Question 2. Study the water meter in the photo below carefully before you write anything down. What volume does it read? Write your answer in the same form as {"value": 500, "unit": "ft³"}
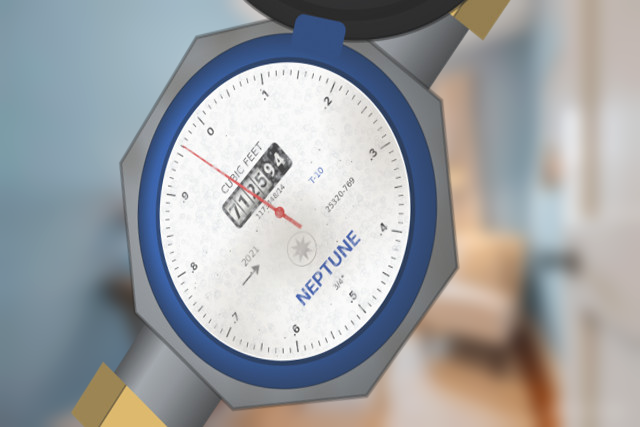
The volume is {"value": 712593.96, "unit": "ft³"}
